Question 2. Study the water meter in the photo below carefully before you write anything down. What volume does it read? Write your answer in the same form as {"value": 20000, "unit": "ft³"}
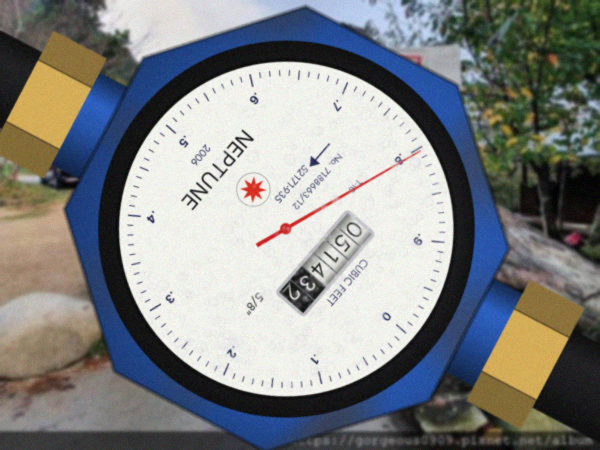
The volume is {"value": 51431.80, "unit": "ft³"}
